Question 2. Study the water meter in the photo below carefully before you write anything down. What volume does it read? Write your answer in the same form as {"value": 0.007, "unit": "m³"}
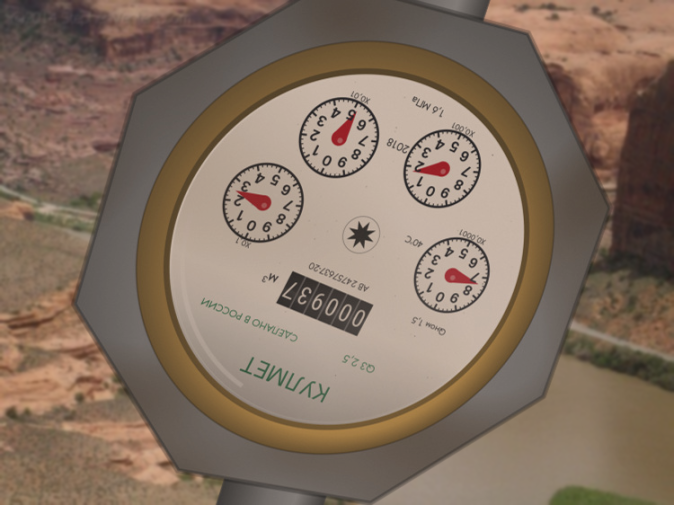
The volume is {"value": 937.2517, "unit": "m³"}
